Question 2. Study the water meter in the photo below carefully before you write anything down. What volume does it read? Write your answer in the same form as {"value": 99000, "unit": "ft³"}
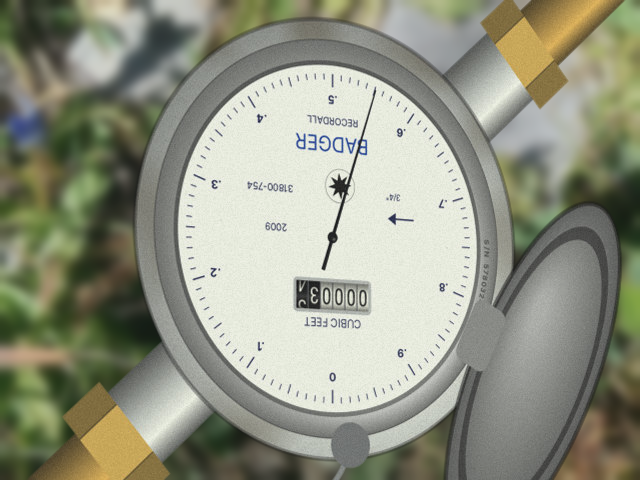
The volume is {"value": 33.55, "unit": "ft³"}
